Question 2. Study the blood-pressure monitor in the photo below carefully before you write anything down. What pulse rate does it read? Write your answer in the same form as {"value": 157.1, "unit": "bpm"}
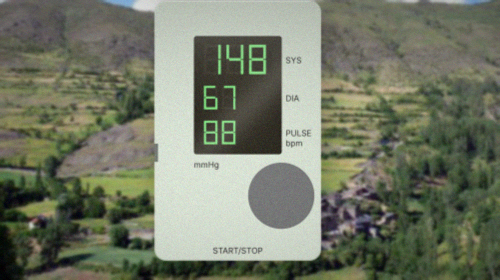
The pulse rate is {"value": 88, "unit": "bpm"}
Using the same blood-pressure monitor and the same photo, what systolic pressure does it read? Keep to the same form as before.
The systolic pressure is {"value": 148, "unit": "mmHg"}
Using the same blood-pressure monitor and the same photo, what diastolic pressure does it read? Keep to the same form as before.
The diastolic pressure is {"value": 67, "unit": "mmHg"}
